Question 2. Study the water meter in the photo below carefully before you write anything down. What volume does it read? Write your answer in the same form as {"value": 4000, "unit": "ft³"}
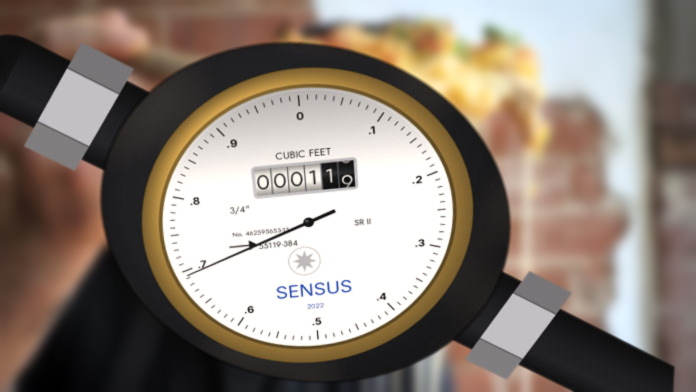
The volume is {"value": 118.69, "unit": "ft³"}
